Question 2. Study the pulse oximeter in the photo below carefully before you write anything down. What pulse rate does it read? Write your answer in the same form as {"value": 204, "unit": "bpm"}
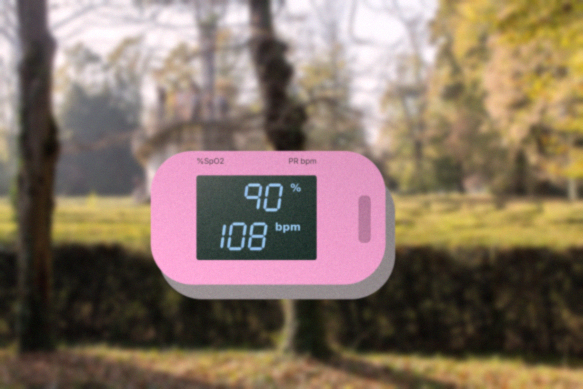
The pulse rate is {"value": 108, "unit": "bpm"}
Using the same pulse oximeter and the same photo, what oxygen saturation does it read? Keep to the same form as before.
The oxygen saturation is {"value": 90, "unit": "%"}
